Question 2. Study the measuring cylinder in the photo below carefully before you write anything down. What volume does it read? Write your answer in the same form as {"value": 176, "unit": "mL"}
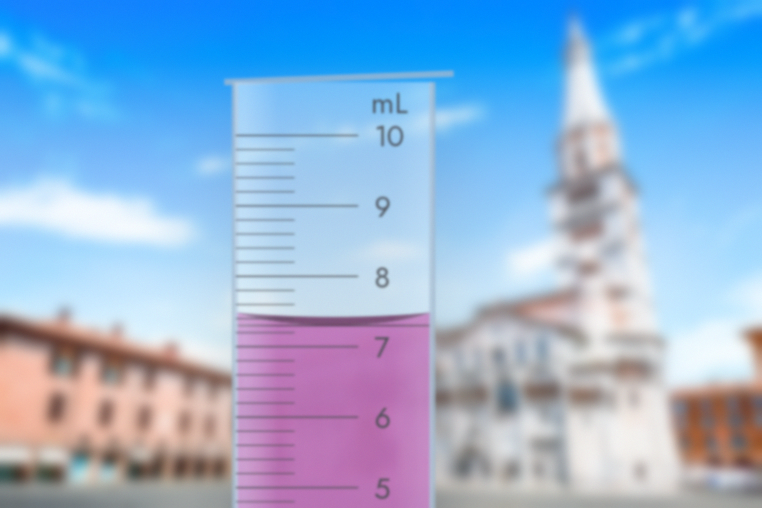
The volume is {"value": 7.3, "unit": "mL"}
